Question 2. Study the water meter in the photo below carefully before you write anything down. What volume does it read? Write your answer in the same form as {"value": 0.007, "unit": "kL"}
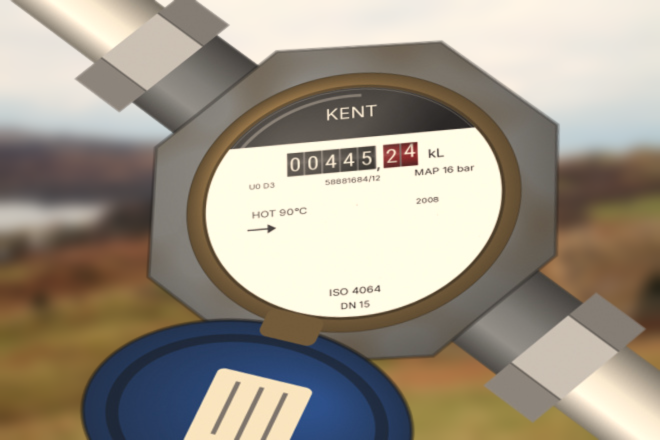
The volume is {"value": 445.24, "unit": "kL"}
